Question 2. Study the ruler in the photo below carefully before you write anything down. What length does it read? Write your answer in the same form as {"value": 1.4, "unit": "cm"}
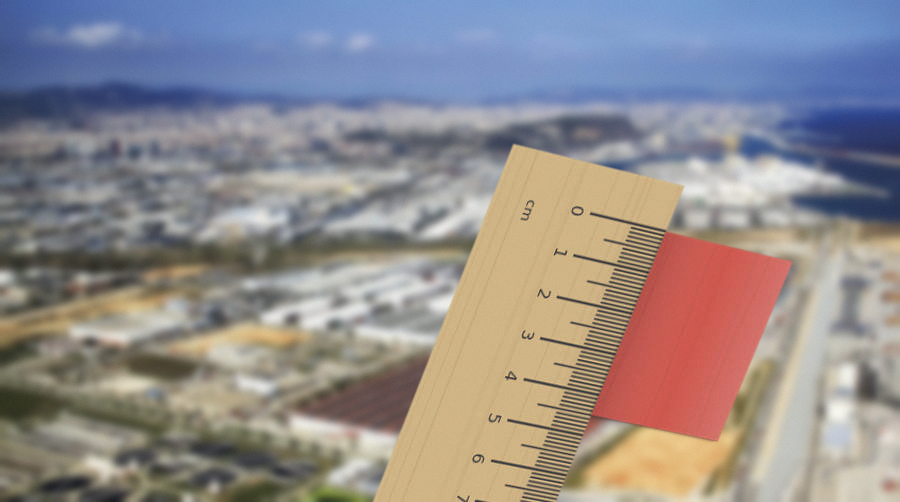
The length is {"value": 4.5, "unit": "cm"}
